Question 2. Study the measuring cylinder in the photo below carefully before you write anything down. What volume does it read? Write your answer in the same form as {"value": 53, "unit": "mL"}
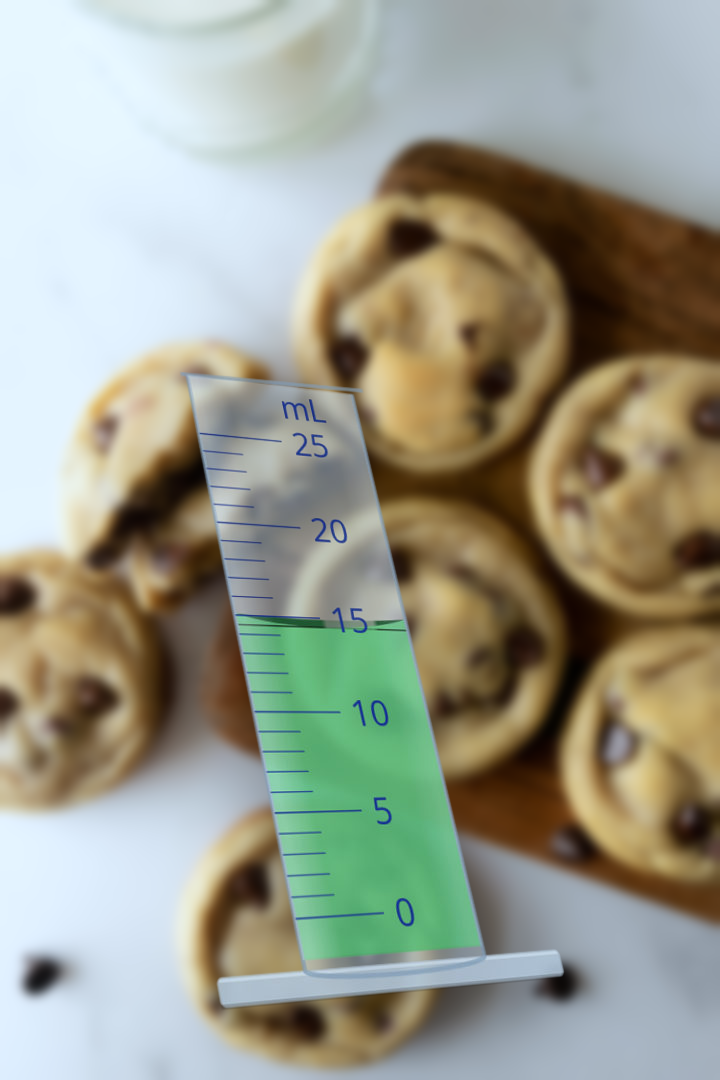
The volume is {"value": 14.5, "unit": "mL"}
